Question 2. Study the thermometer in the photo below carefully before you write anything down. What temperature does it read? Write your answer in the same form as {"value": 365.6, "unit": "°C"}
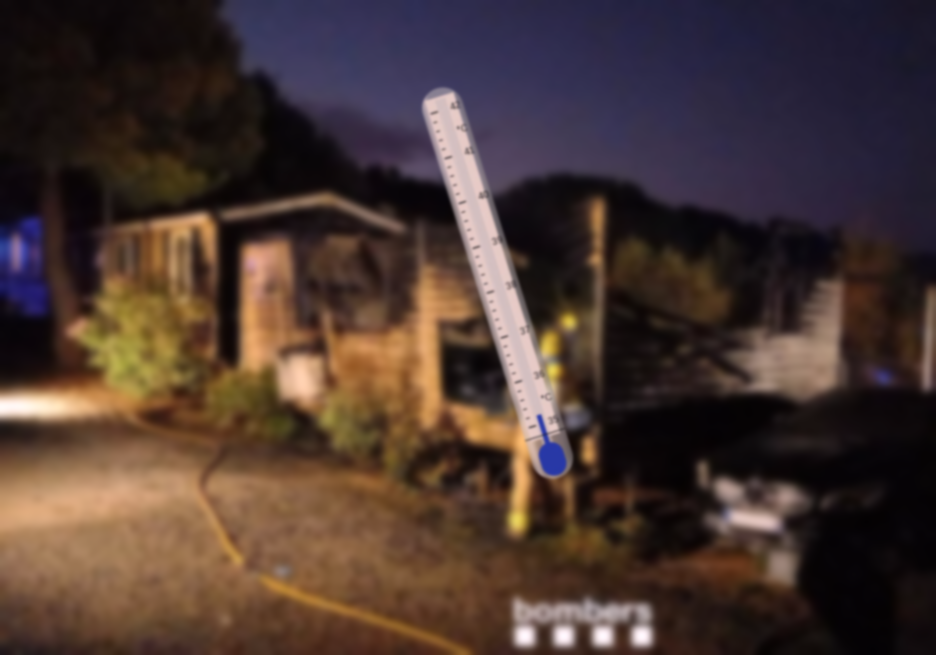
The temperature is {"value": 35.2, "unit": "°C"}
